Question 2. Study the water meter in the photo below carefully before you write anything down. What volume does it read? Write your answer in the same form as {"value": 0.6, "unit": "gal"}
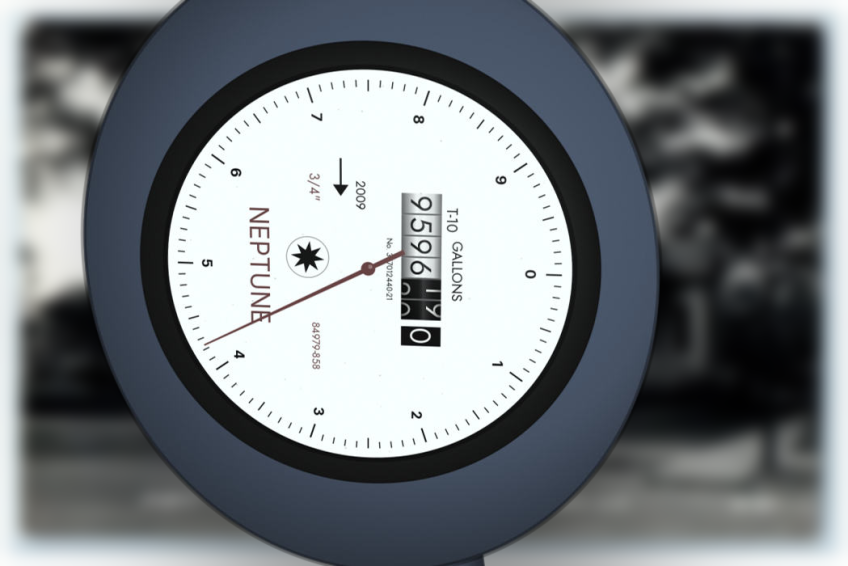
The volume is {"value": 9596194.2, "unit": "gal"}
